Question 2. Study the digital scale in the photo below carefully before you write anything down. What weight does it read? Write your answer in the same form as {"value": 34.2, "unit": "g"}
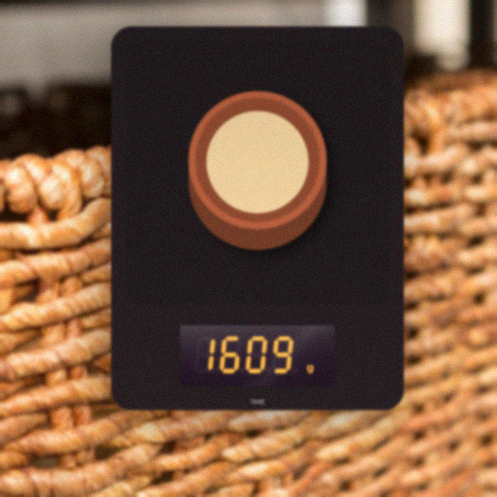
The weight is {"value": 1609, "unit": "g"}
